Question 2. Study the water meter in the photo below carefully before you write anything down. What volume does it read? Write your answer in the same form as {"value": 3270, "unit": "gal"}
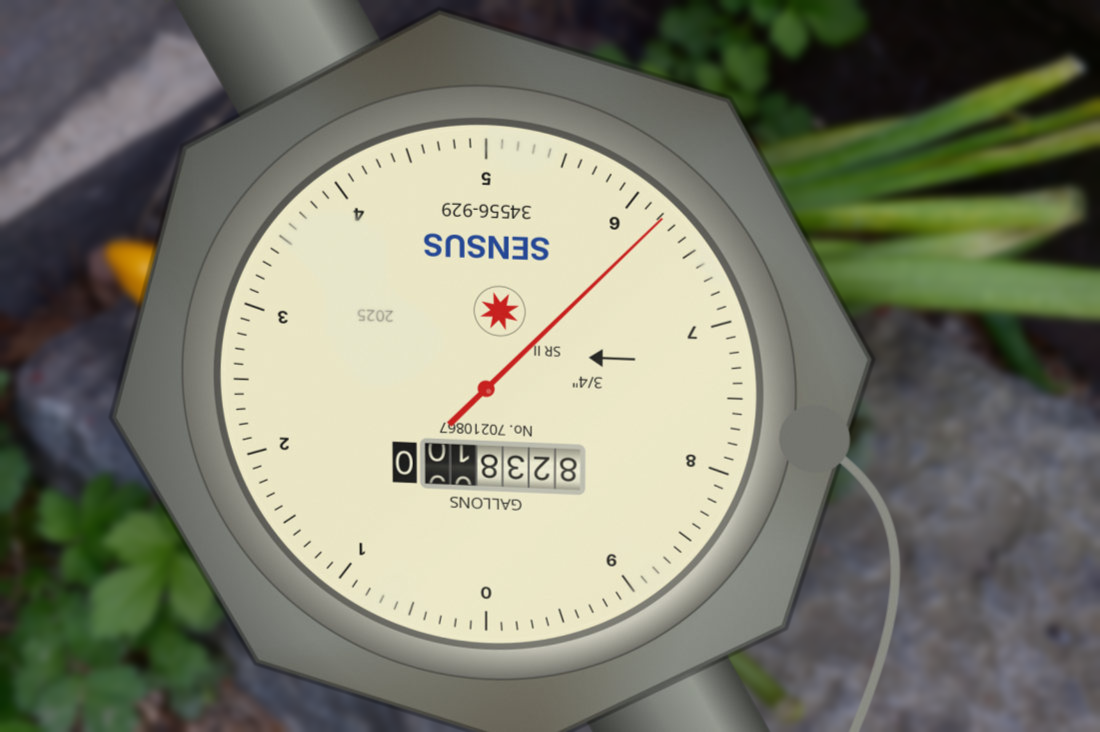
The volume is {"value": 8238096.2, "unit": "gal"}
